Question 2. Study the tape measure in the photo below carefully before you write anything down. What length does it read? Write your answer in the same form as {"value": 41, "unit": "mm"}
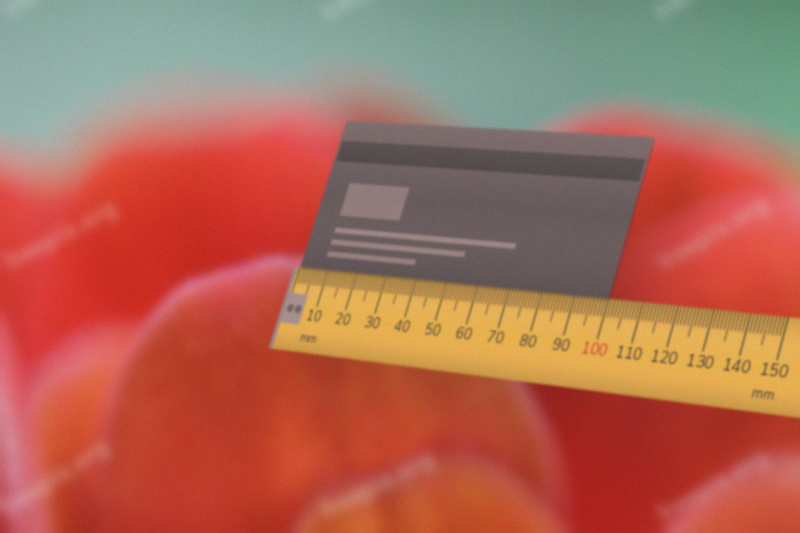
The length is {"value": 100, "unit": "mm"}
